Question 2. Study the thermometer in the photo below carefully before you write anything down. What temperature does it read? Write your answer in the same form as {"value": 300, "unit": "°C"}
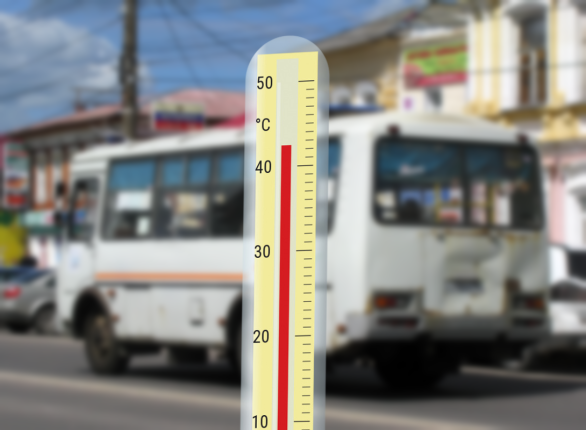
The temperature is {"value": 42.5, "unit": "°C"}
